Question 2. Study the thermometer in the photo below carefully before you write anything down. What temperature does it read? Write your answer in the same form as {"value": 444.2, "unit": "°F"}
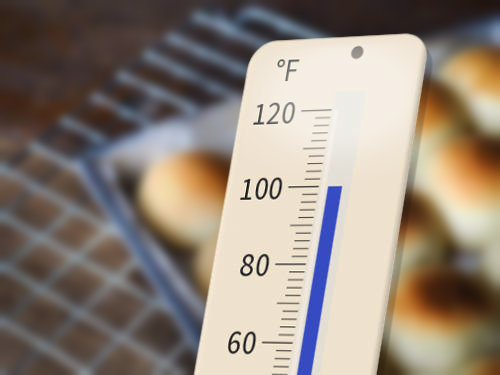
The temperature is {"value": 100, "unit": "°F"}
